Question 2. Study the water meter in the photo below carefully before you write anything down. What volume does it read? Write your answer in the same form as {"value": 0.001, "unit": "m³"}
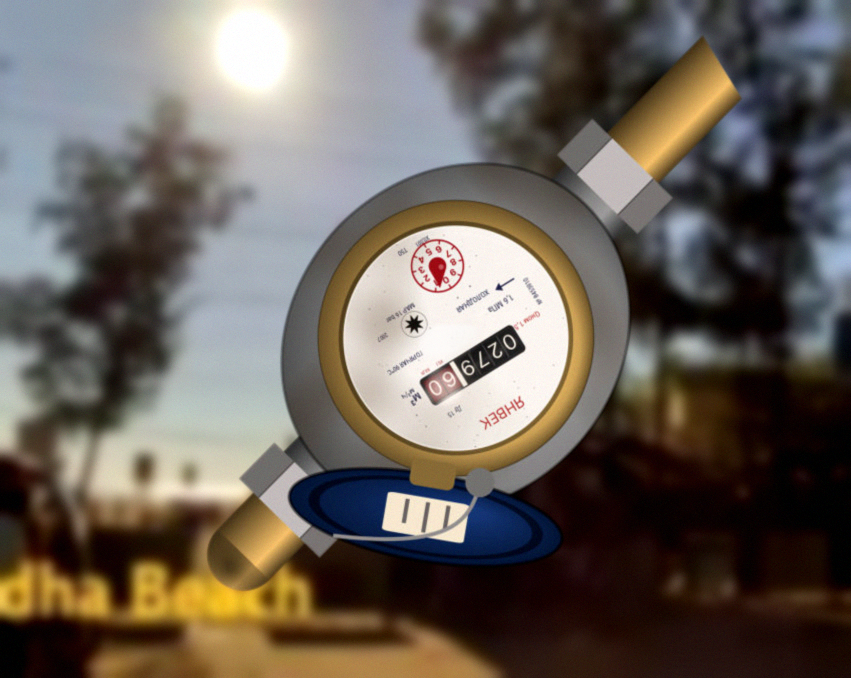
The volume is {"value": 279.600, "unit": "m³"}
